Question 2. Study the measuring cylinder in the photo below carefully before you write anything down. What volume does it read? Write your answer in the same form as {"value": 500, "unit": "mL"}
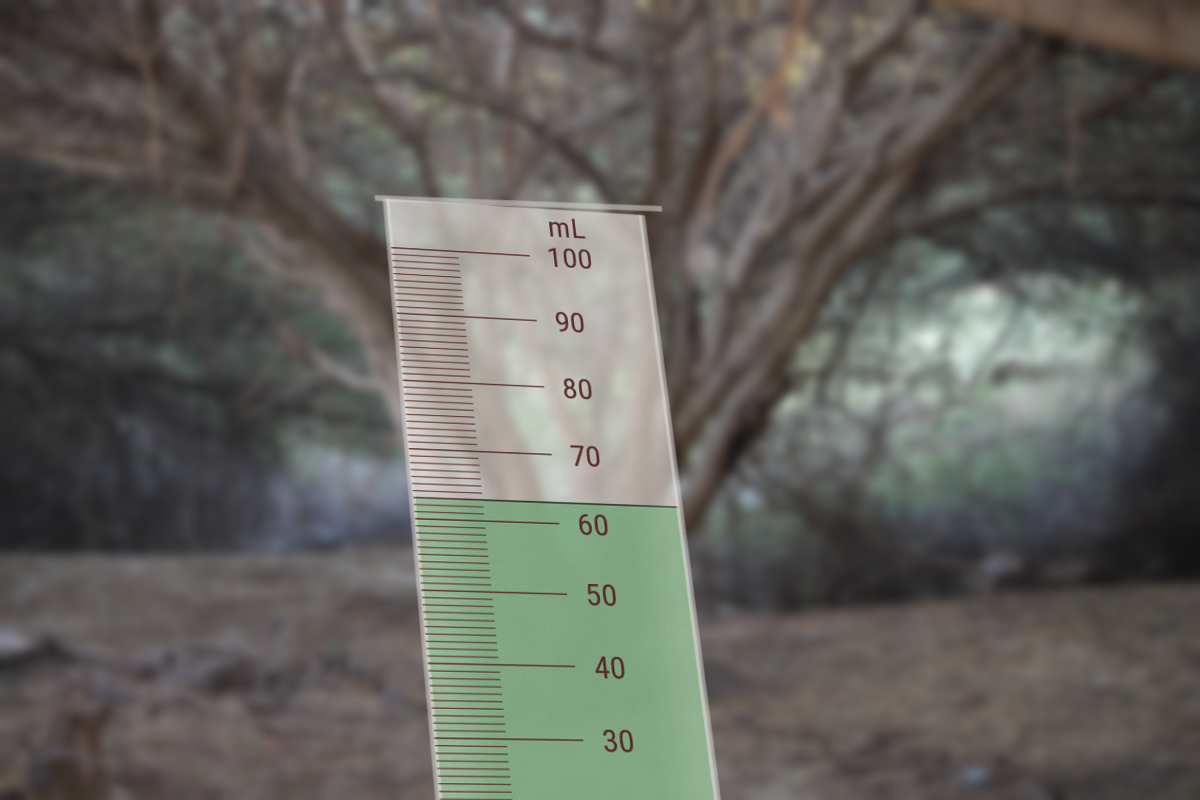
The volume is {"value": 63, "unit": "mL"}
